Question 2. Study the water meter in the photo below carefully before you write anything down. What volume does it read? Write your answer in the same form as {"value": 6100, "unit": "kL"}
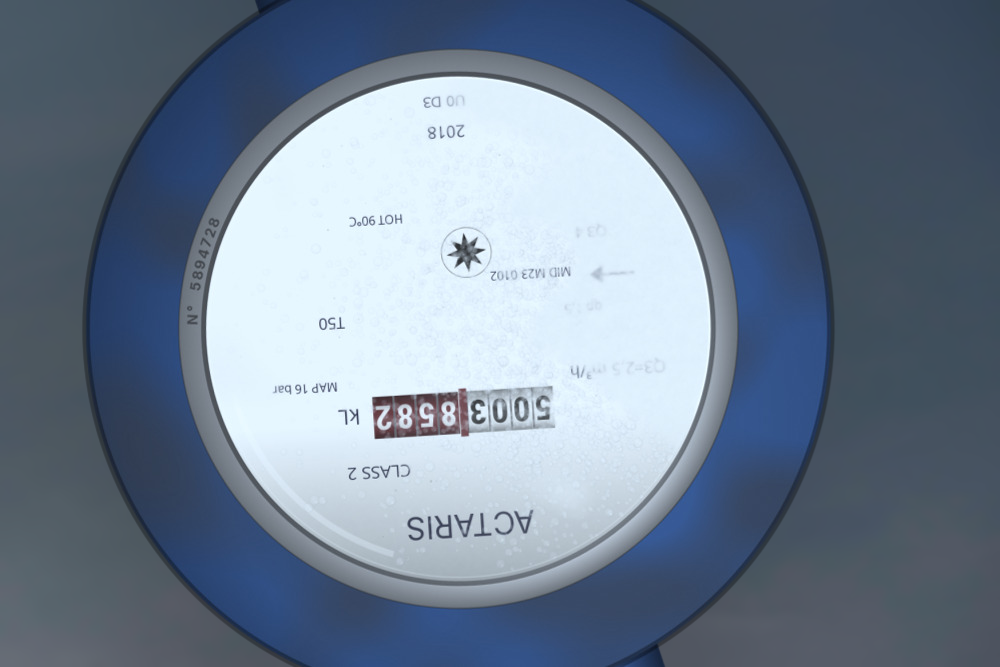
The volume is {"value": 5003.8582, "unit": "kL"}
